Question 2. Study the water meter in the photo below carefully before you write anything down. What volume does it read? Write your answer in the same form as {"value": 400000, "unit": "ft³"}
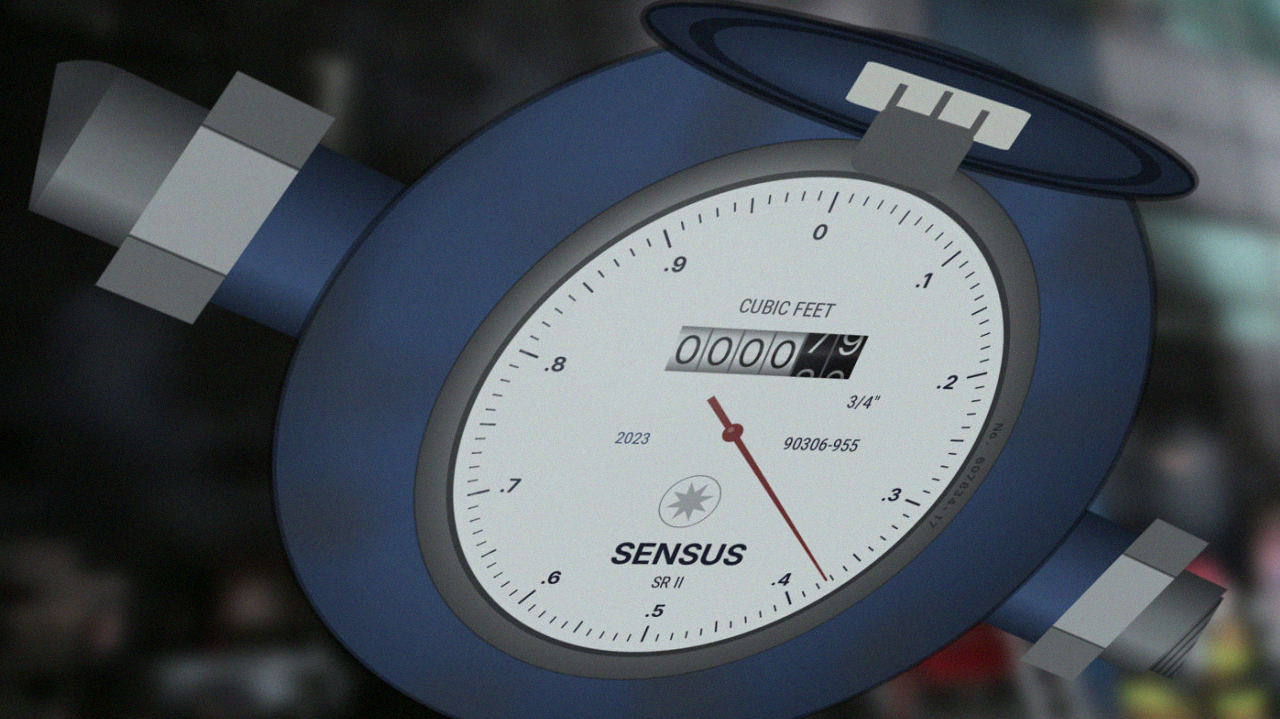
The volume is {"value": 79.37, "unit": "ft³"}
